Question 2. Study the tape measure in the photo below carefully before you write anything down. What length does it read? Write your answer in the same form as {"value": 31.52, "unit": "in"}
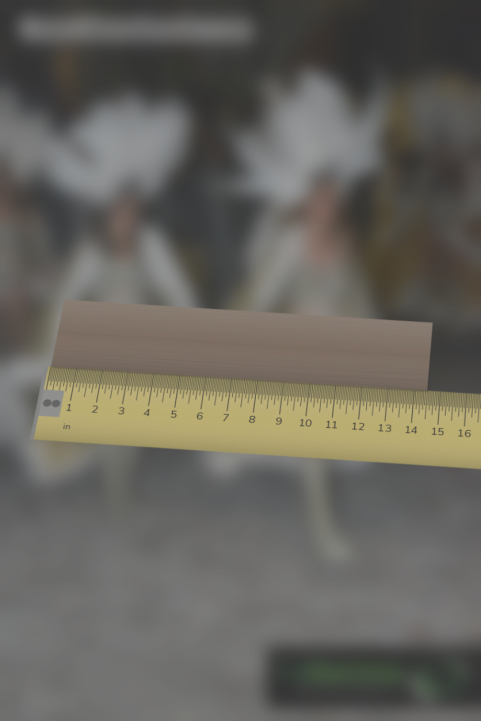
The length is {"value": 14.5, "unit": "in"}
